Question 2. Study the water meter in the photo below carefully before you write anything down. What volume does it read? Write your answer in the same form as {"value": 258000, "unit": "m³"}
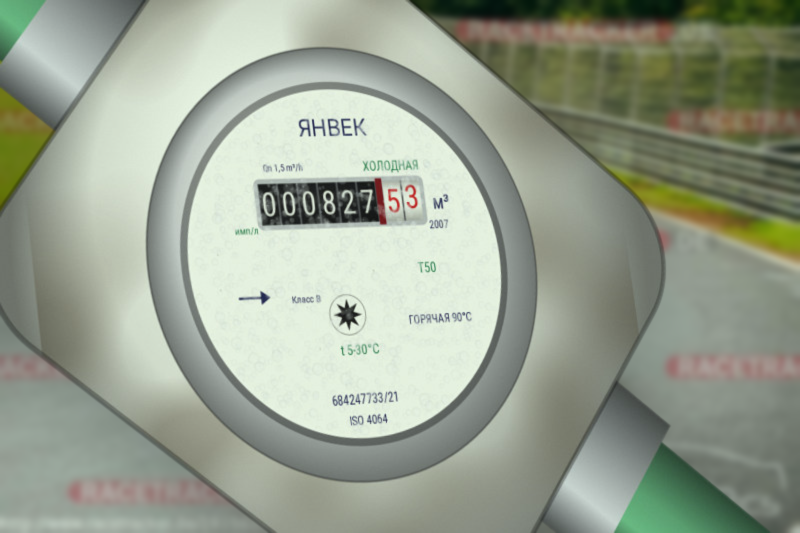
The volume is {"value": 827.53, "unit": "m³"}
